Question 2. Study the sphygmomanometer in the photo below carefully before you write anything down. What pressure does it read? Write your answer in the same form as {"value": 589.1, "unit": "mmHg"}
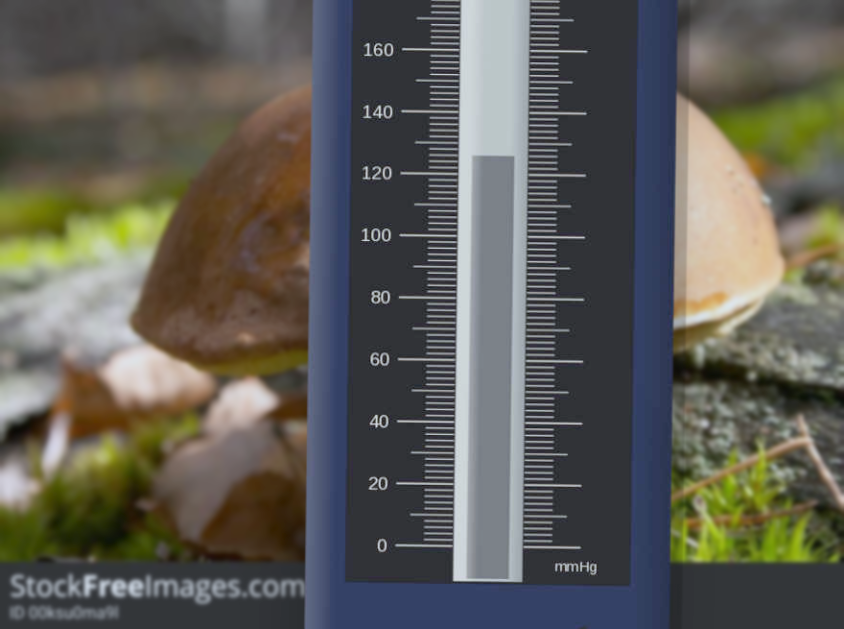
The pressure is {"value": 126, "unit": "mmHg"}
